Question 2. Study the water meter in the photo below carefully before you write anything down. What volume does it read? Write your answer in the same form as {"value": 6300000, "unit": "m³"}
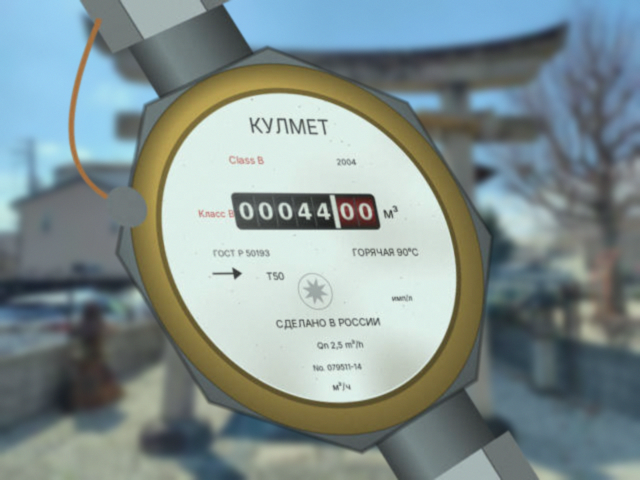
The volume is {"value": 44.00, "unit": "m³"}
